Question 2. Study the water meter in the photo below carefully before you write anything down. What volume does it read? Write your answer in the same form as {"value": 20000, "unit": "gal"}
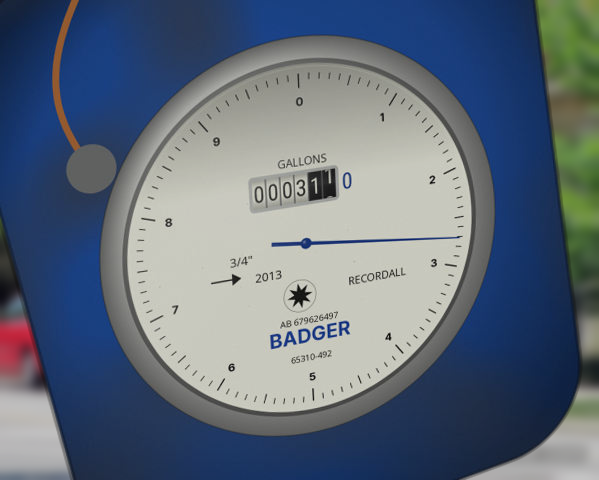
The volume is {"value": 3112.7, "unit": "gal"}
